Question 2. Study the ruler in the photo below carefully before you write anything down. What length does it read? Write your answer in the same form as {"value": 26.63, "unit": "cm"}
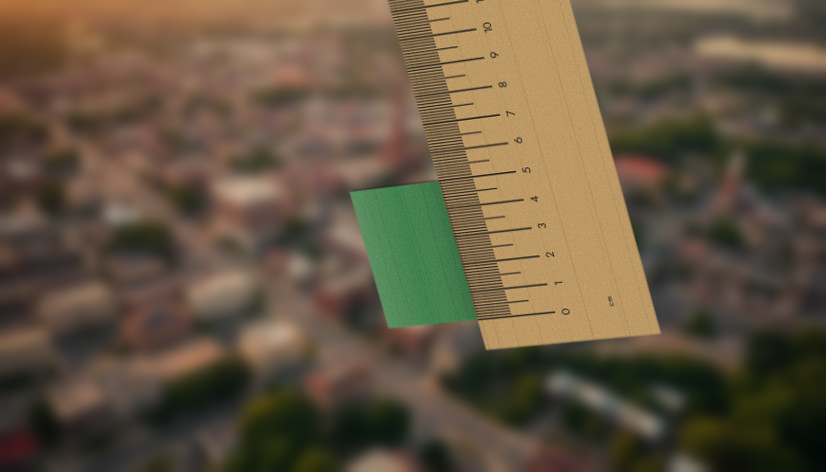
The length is {"value": 5, "unit": "cm"}
